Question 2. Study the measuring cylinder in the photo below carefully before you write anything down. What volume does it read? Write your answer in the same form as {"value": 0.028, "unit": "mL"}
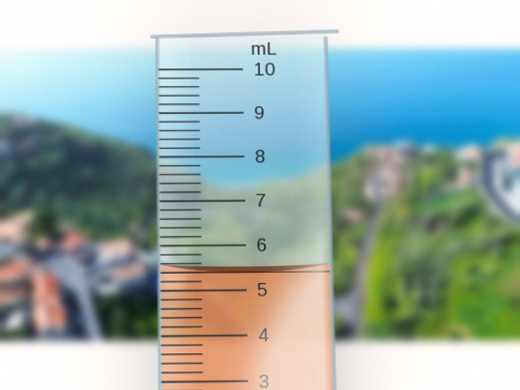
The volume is {"value": 5.4, "unit": "mL"}
